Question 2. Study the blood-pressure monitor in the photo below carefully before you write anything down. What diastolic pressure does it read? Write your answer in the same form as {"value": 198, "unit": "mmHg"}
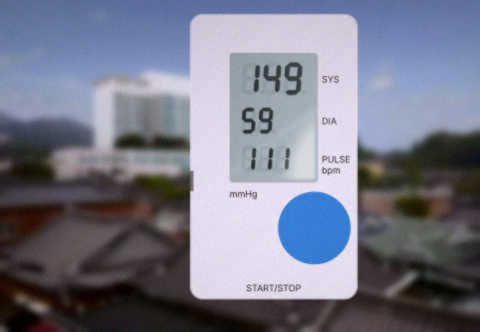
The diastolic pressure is {"value": 59, "unit": "mmHg"}
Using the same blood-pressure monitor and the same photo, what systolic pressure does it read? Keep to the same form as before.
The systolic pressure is {"value": 149, "unit": "mmHg"}
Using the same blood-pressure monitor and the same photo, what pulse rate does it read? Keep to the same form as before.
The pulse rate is {"value": 111, "unit": "bpm"}
